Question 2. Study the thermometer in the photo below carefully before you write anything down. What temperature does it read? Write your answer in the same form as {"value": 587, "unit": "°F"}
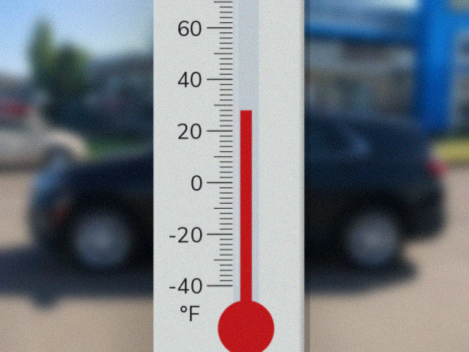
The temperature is {"value": 28, "unit": "°F"}
